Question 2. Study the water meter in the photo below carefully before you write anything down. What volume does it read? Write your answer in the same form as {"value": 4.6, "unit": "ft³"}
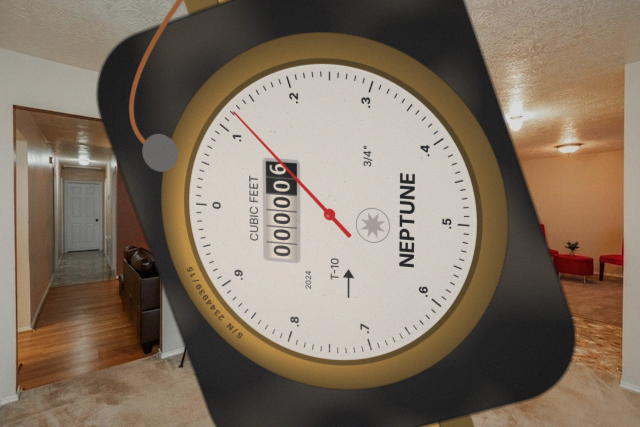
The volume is {"value": 6.12, "unit": "ft³"}
